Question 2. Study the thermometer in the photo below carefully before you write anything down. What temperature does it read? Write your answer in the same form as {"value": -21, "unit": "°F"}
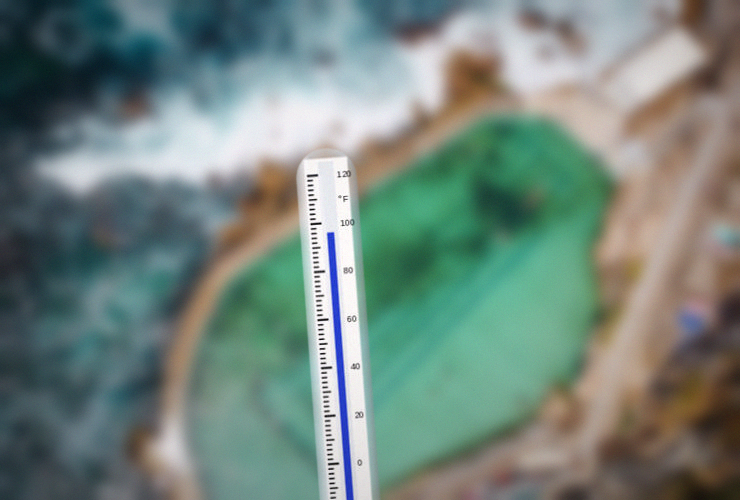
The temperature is {"value": 96, "unit": "°F"}
